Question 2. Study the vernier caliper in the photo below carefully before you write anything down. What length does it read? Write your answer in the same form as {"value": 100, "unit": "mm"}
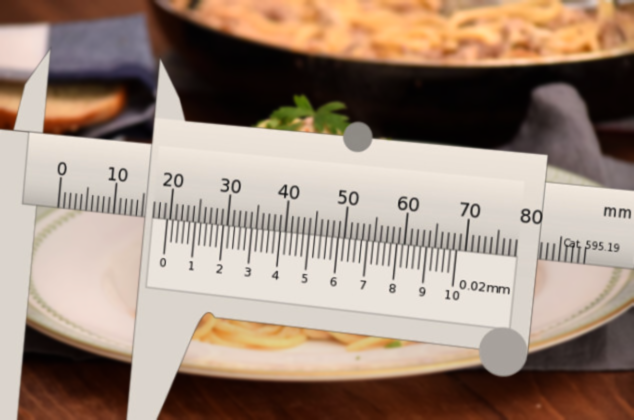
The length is {"value": 19.5, "unit": "mm"}
